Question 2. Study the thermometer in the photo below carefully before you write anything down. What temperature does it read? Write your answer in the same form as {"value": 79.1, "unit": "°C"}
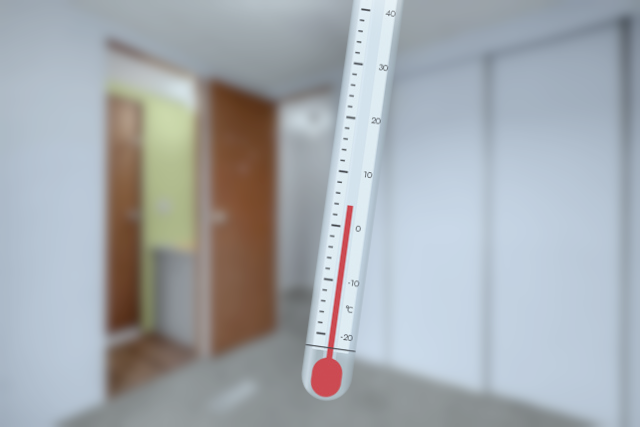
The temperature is {"value": 4, "unit": "°C"}
